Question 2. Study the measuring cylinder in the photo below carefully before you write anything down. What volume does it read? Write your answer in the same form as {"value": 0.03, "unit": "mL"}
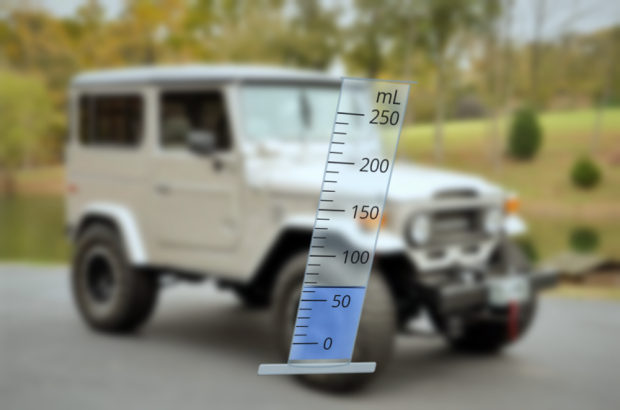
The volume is {"value": 65, "unit": "mL"}
